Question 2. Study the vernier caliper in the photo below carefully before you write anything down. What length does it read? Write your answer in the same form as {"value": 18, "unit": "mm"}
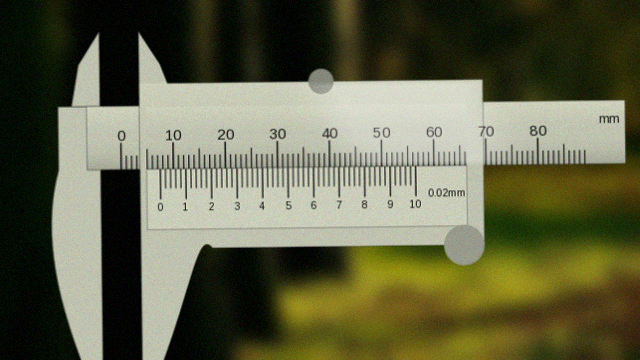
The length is {"value": 7.5, "unit": "mm"}
